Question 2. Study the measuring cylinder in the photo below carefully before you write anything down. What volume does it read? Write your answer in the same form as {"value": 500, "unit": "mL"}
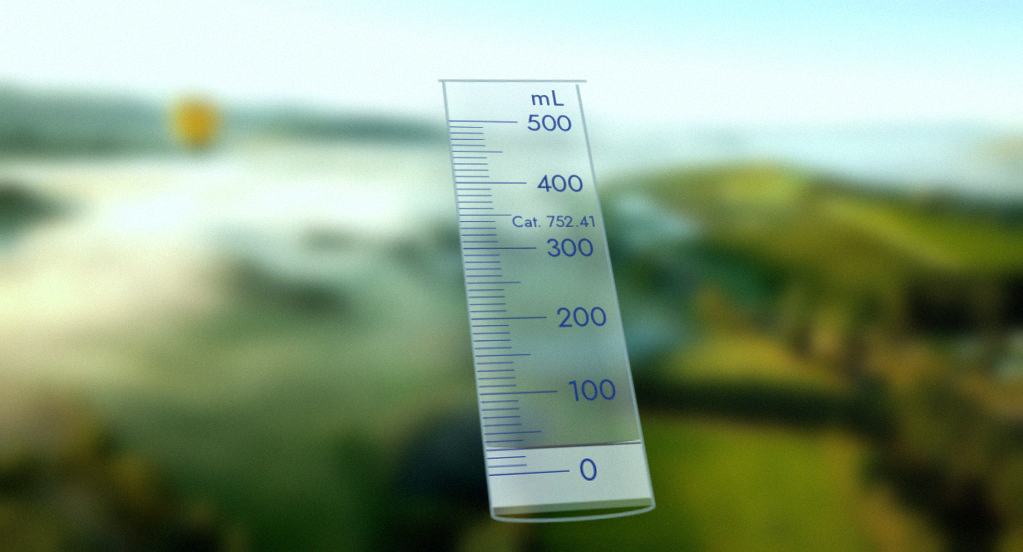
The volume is {"value": 30, "unit": "mL"}
